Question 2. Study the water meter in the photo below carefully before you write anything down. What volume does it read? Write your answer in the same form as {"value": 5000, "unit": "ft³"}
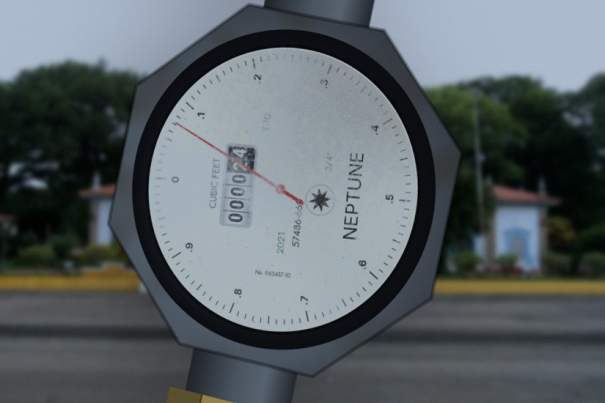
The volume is {"value": 24.07, "unit": "ft³"}
